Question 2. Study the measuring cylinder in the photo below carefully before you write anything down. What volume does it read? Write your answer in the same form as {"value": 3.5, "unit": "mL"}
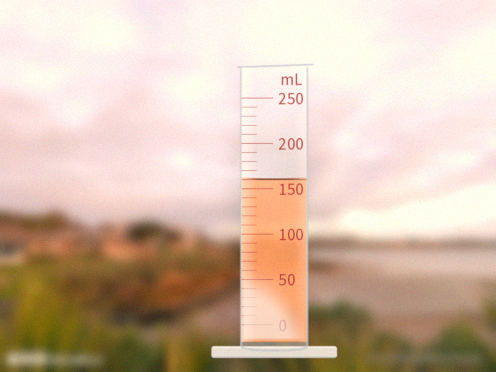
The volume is {"value": 160, "unit": "mL"}
